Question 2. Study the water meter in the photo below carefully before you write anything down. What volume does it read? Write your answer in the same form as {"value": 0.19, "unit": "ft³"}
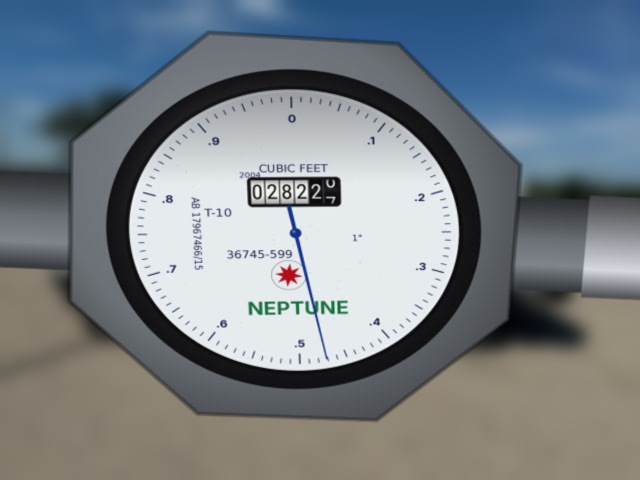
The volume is {"value": 28226.47, "unit": "ft³"}
